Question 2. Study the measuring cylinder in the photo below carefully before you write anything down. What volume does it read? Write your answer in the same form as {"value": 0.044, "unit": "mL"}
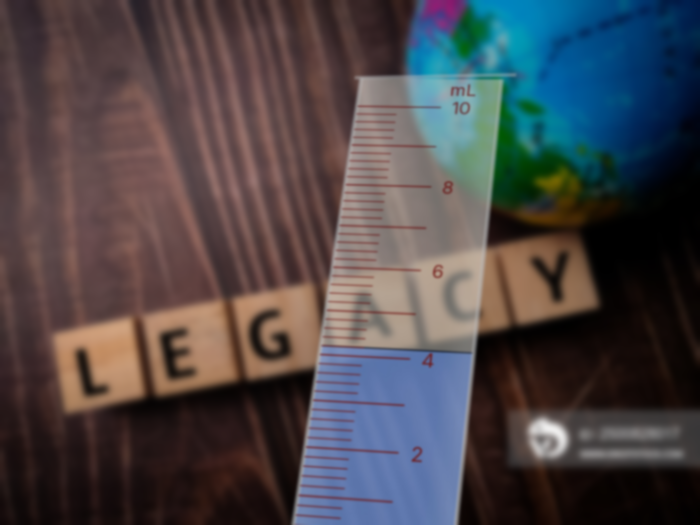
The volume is {"value": 4.2, "unit": "mL"}
